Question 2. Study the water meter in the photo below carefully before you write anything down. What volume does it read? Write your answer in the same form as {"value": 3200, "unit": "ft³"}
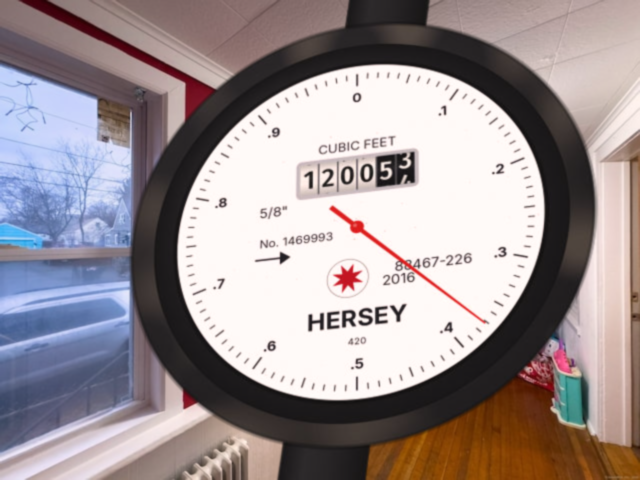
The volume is {"value": 120053.37, "unit": "ft³"}
